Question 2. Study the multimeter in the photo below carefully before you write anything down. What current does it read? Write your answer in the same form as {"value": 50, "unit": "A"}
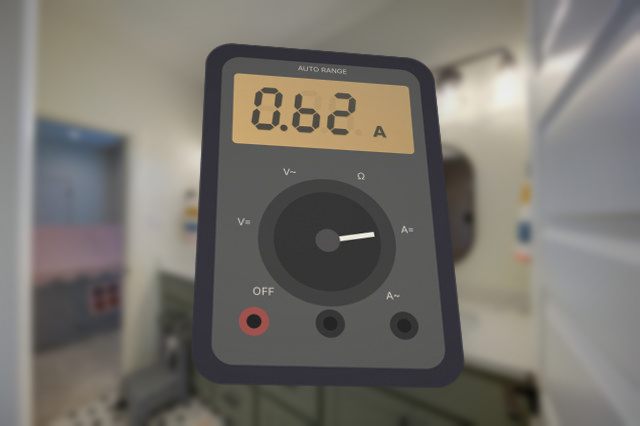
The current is {"value": 0.62, "unit": "A"}
